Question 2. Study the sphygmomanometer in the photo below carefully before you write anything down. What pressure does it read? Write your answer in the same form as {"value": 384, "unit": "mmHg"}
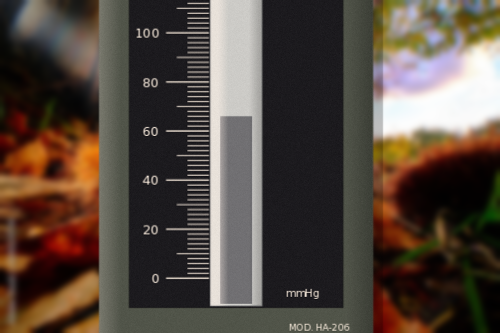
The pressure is {"value": 66, "unit": "mmHg"}
